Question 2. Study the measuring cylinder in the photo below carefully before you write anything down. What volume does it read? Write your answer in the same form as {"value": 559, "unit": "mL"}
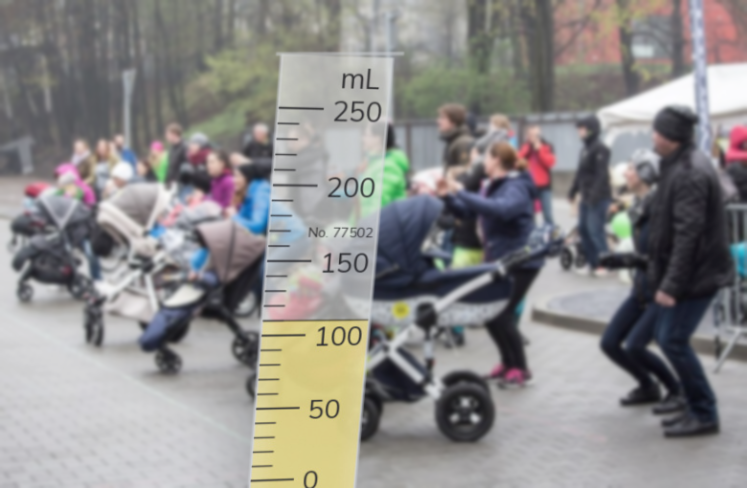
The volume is {"value": 110, "unit": "mL"}
